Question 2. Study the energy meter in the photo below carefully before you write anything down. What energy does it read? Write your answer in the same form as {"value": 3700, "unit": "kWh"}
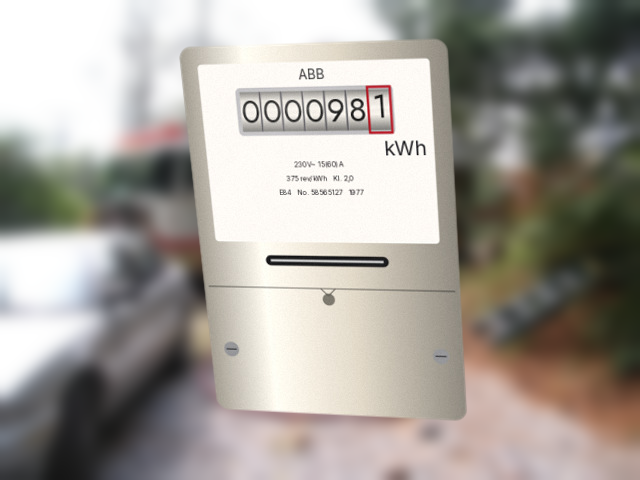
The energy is {"value": 98.1, "unit": "kWh"}
